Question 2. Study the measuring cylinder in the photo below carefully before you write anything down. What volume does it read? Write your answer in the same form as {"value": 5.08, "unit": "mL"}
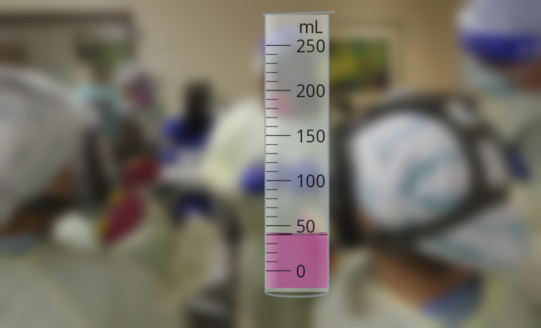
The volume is {"value": 40, "unit": "mL"}
